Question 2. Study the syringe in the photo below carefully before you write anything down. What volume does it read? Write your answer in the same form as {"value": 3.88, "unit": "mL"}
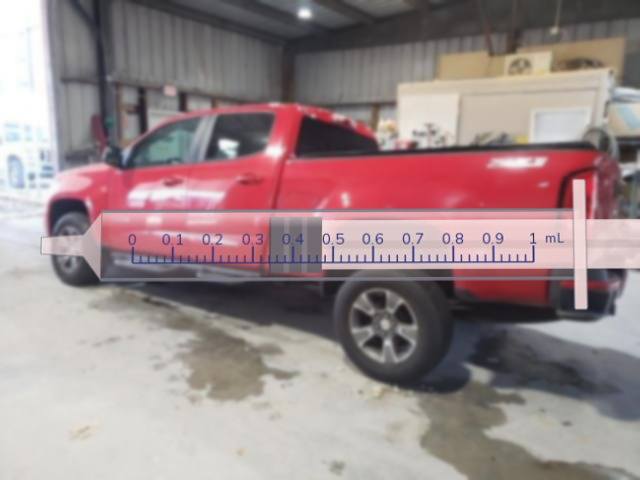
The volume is {"value": 0.34, "unit": "mL"}
